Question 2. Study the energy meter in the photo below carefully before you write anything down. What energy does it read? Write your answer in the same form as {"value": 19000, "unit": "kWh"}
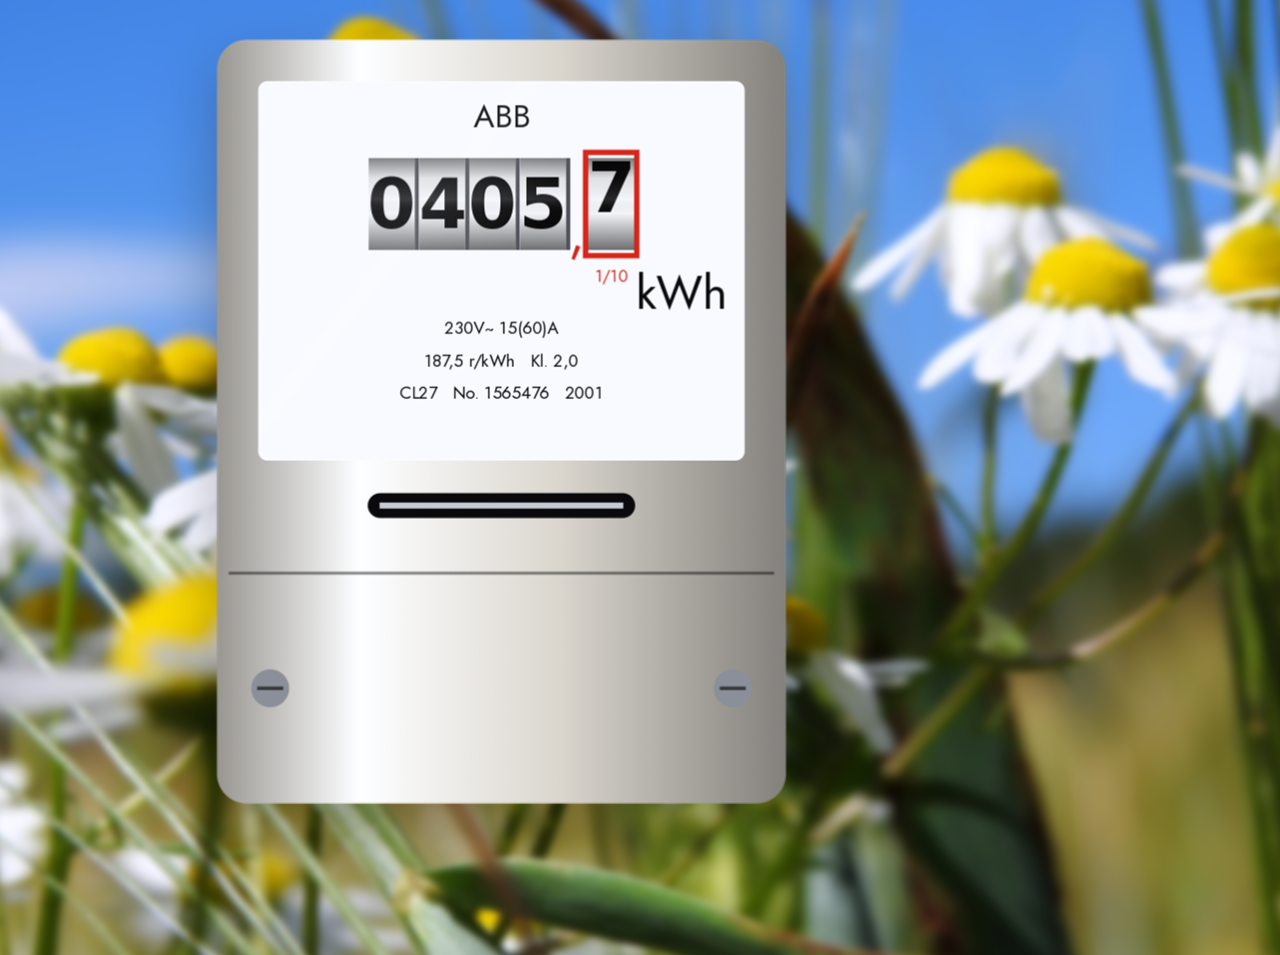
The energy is {"value": 405.7, "unit": "kWh"}
